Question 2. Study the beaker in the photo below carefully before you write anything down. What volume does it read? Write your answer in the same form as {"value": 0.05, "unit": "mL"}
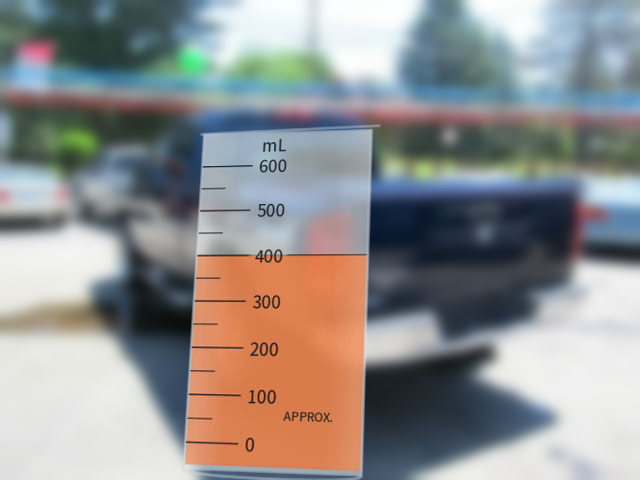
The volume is {"value": 400, "unit": "mL"}
